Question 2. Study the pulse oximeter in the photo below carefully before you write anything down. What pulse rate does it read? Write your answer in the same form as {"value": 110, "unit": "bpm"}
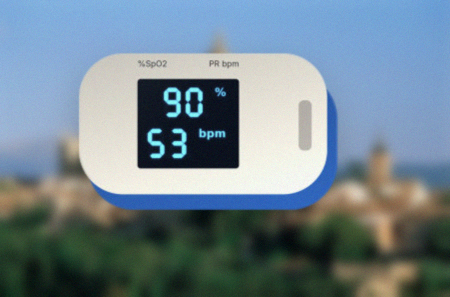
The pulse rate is {"value": 53, "unit": "bpm"}
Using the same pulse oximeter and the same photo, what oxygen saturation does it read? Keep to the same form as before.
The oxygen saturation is {"value": 90, "unit": "%"}
